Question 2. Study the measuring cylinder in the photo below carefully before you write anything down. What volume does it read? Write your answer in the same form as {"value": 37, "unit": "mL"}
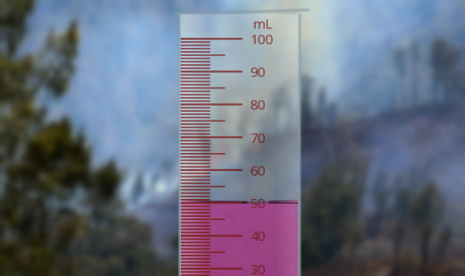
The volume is {"value": 50, "unit": "mL"}
